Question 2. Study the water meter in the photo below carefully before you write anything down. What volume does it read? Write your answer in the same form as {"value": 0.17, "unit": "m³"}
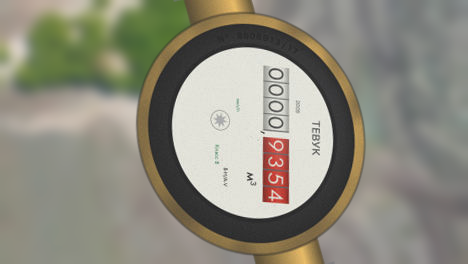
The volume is {"value": 0.9354, "unit": "m³"}
